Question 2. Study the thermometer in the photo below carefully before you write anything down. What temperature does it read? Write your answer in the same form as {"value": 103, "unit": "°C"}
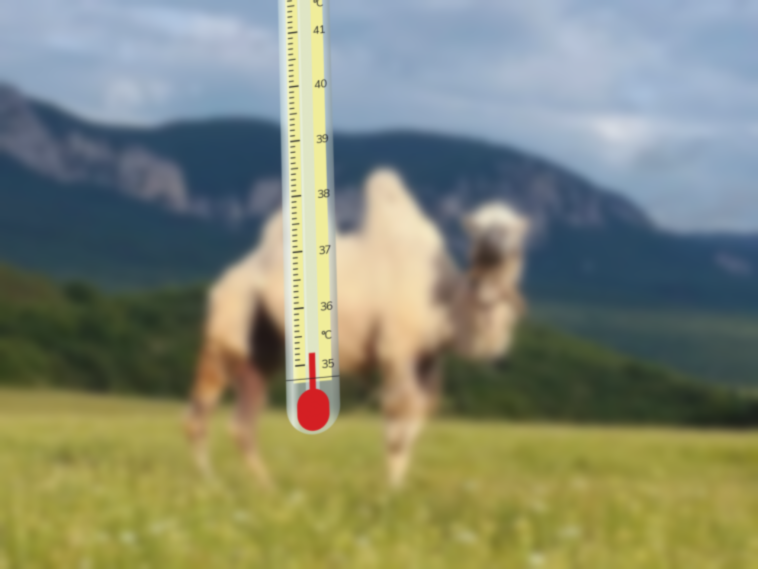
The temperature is {"value": 35.2, "unit": "°C"}
